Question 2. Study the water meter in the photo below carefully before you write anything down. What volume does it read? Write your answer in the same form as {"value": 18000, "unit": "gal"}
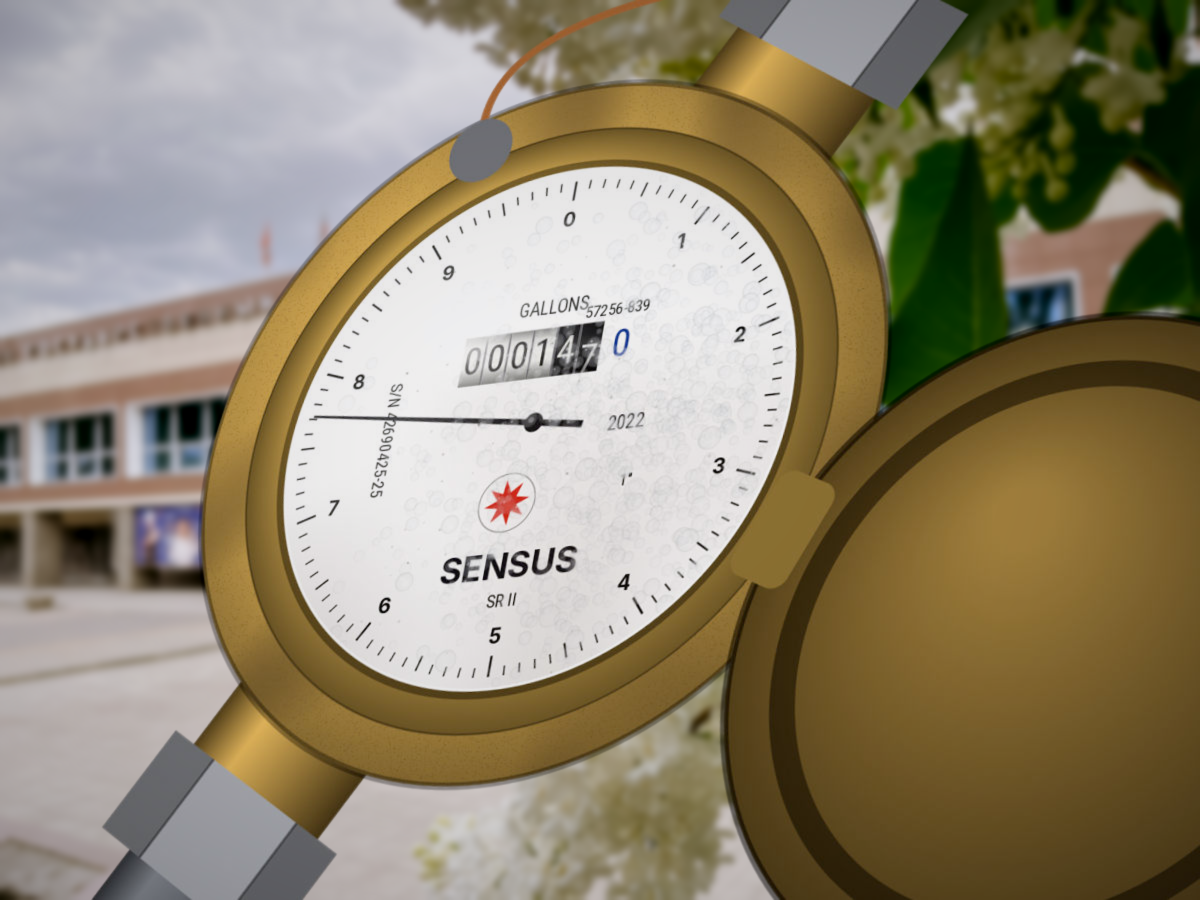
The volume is {"value": 1467.7, "unit": "gal"}
